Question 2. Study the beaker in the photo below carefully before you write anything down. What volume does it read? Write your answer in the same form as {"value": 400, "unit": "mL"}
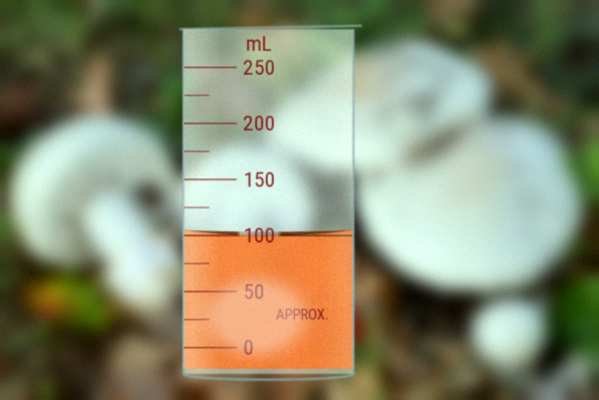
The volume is {"value": 100, "unit": "mL"}
